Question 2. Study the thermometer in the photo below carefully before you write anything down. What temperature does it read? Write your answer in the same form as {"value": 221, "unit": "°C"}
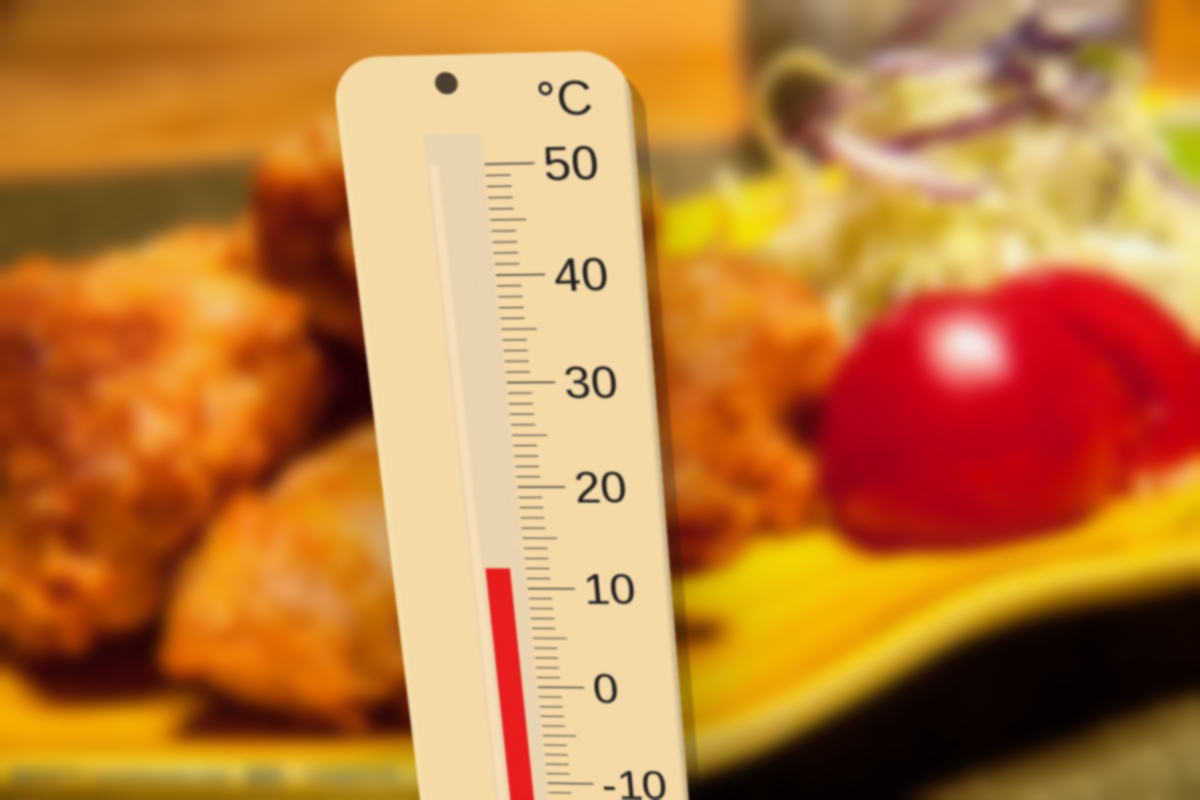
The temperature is {"value": 12, "unit": "°C"}
